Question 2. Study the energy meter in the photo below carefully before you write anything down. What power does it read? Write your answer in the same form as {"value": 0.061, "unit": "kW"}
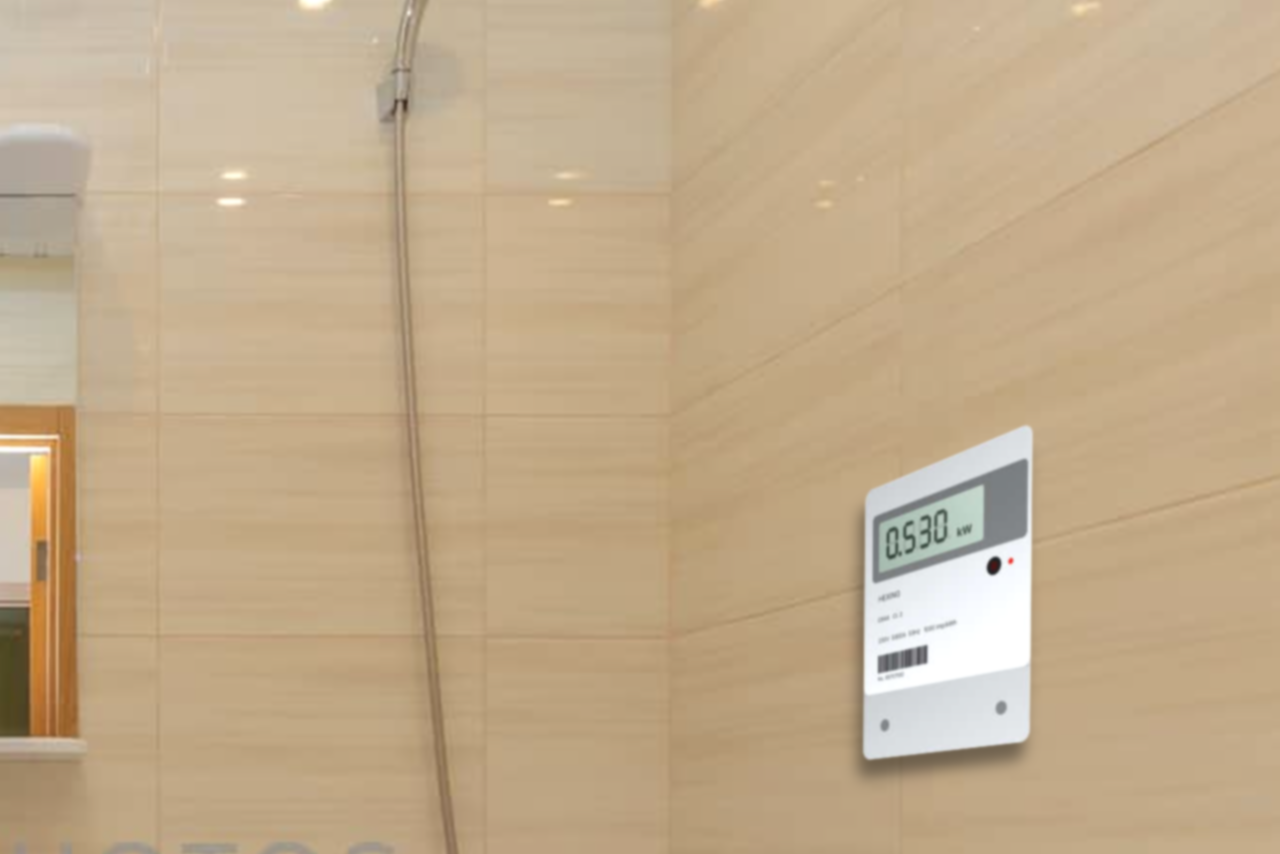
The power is {"value": 0.530, "unit": "kW"}
